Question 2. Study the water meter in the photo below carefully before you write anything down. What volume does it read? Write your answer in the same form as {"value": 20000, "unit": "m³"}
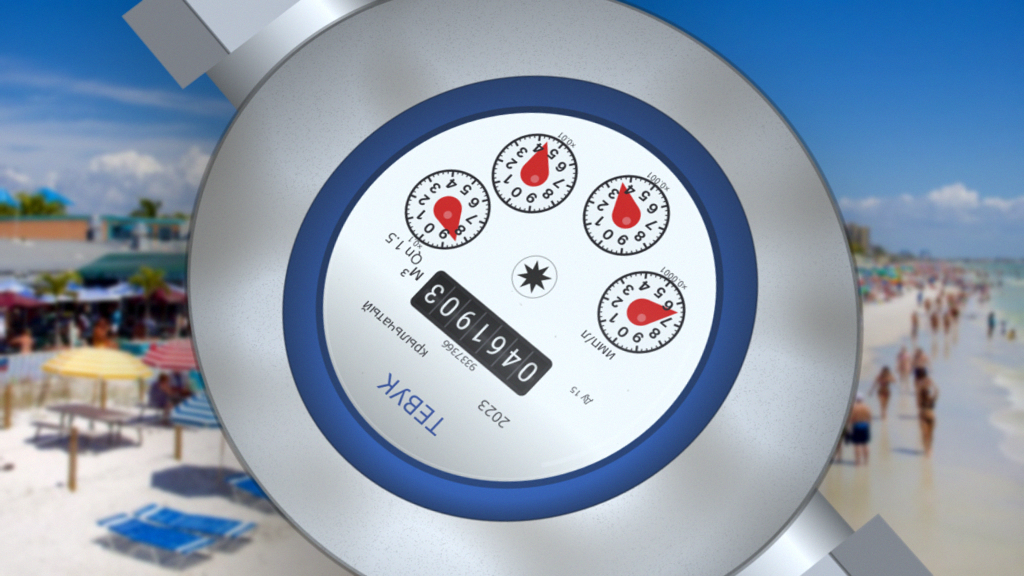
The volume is {"value": 461903.8436, "unit": "m³"}
